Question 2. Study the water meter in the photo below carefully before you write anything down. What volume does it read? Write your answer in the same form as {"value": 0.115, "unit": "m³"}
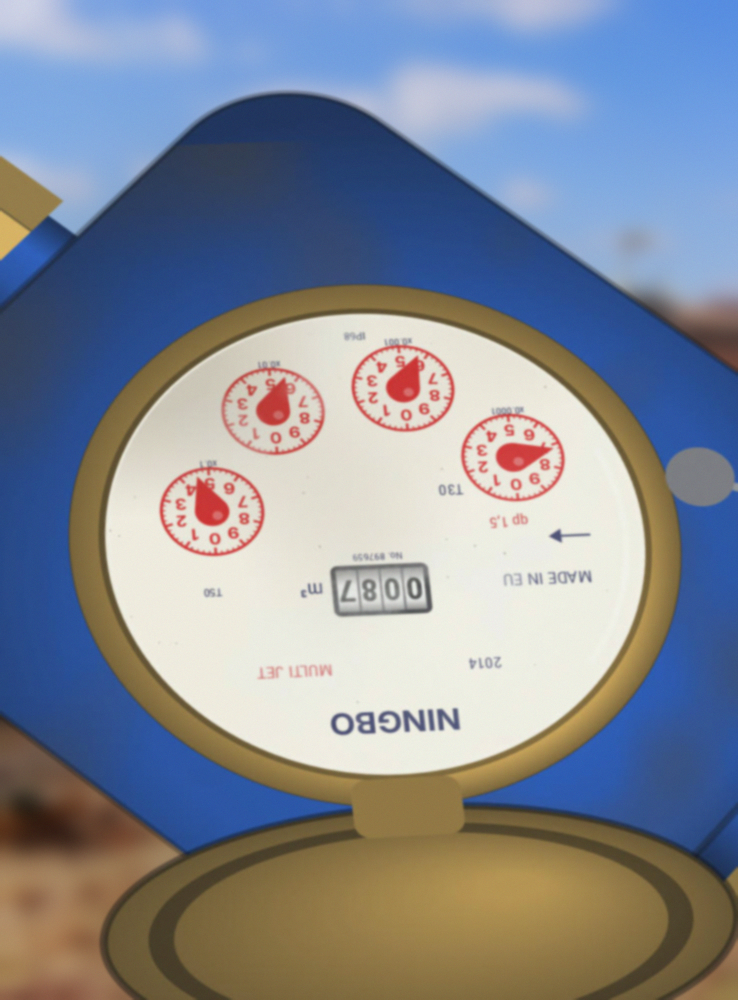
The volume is {"value": 87.4557, "unit": "m³"}
